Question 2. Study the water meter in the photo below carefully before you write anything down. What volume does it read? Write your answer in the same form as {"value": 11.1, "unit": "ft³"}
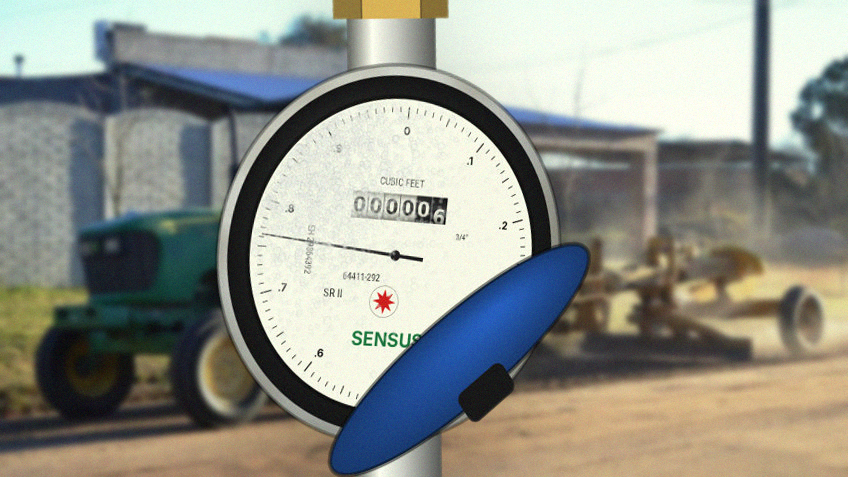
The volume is {"value": 5.76, "unit": "ft³"}
